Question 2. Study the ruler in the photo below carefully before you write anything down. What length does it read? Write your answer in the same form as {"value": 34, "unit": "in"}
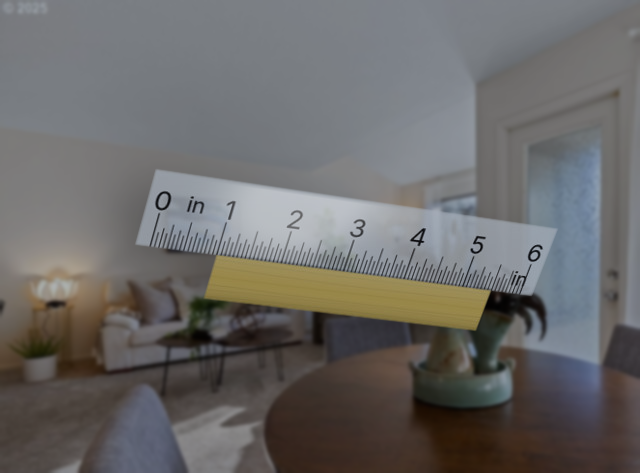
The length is {"value": 4.5, "unit": "in"}
